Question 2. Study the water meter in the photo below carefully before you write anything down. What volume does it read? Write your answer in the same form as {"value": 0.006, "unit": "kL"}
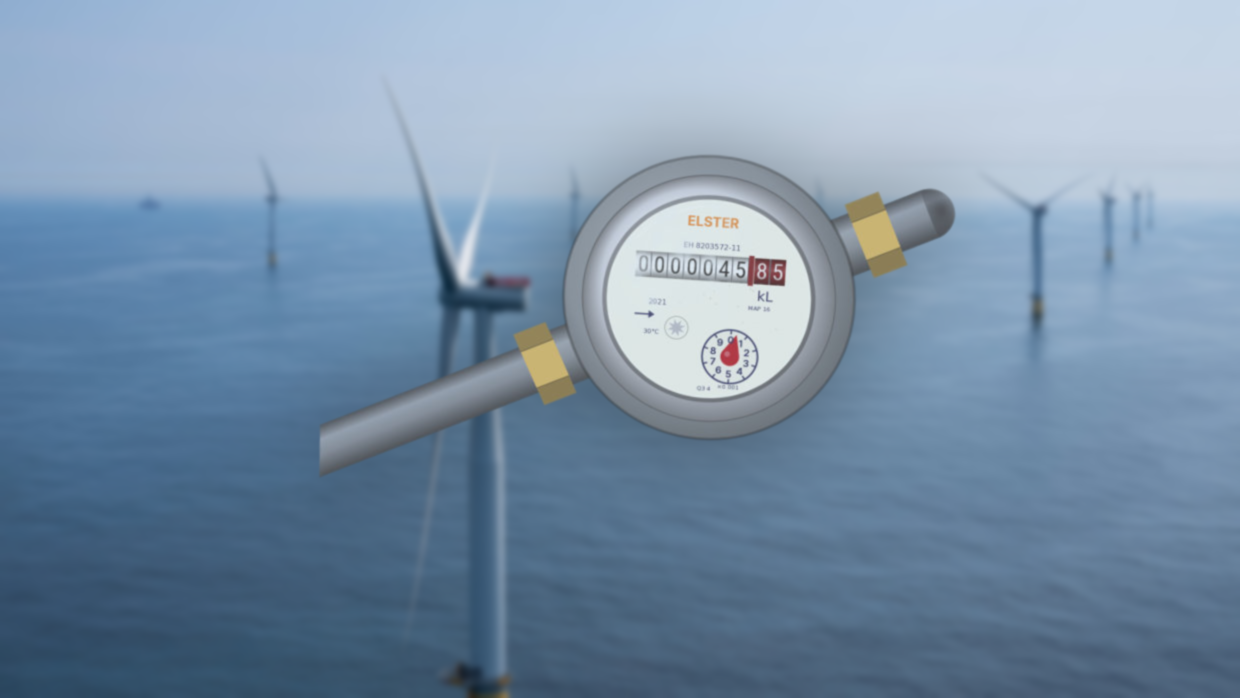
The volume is {"value": 45.850, "unit": "kL"}
